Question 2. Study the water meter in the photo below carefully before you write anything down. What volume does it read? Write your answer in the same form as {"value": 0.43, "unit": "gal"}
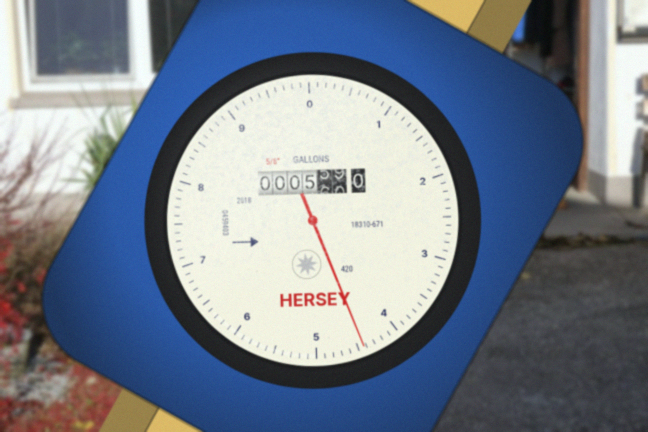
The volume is {"value": 5594.4, "unit": "gal"}
